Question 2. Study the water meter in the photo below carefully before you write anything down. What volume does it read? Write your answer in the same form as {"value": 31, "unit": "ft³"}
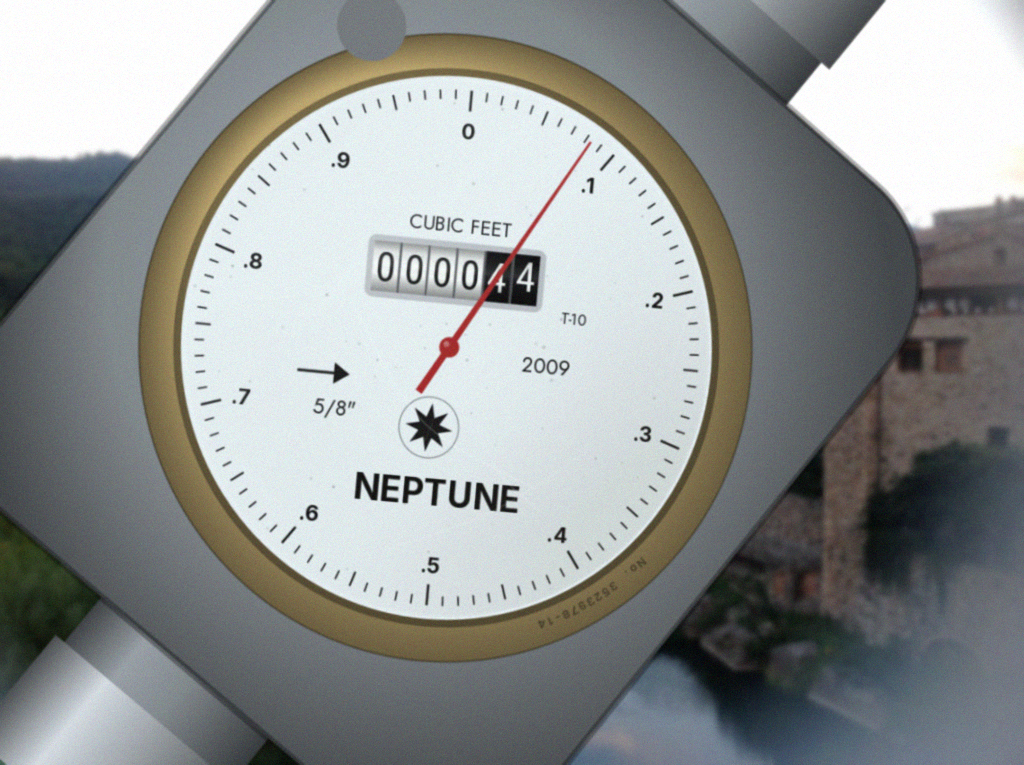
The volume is {"value": 44.08, "unit": "ft³"}
